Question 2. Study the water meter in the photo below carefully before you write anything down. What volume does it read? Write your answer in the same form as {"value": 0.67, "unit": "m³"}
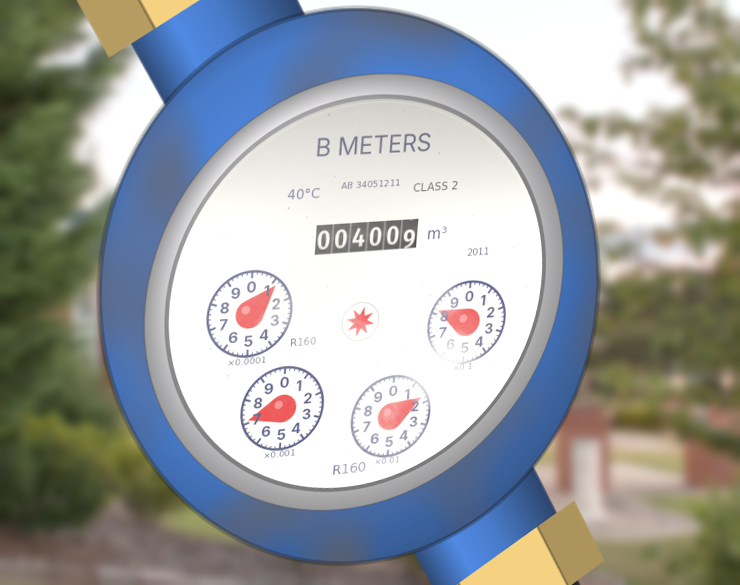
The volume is {"value": 4008.8171, "unit": "m³"}
